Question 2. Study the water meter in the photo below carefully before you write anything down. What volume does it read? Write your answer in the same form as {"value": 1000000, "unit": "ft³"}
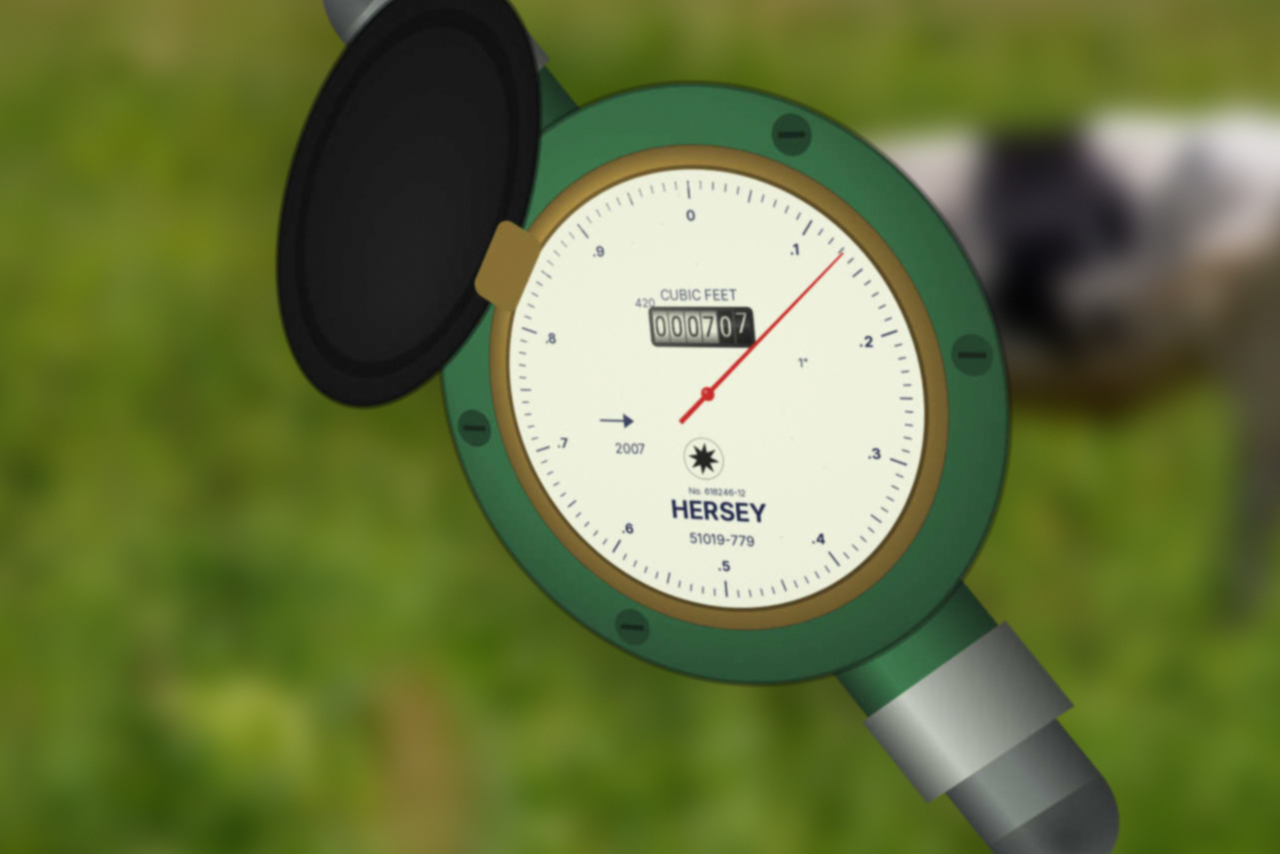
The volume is {"value": 707.13, "unit": "ft³"}
